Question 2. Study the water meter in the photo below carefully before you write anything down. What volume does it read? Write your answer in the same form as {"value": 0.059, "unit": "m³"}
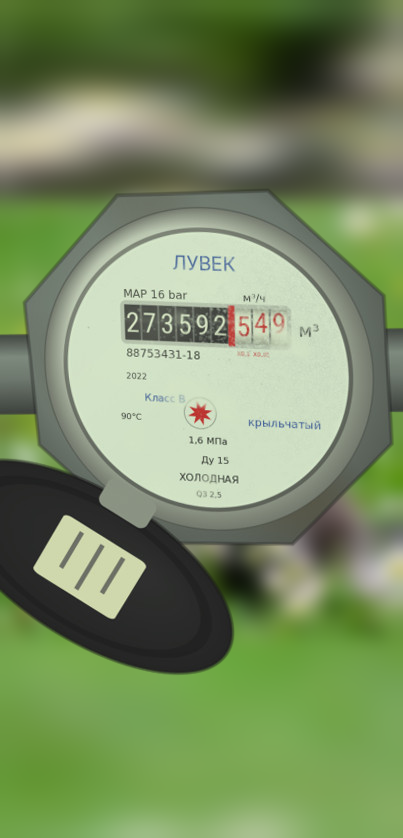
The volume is {"value": 273592.549, "unit": "m³"}
